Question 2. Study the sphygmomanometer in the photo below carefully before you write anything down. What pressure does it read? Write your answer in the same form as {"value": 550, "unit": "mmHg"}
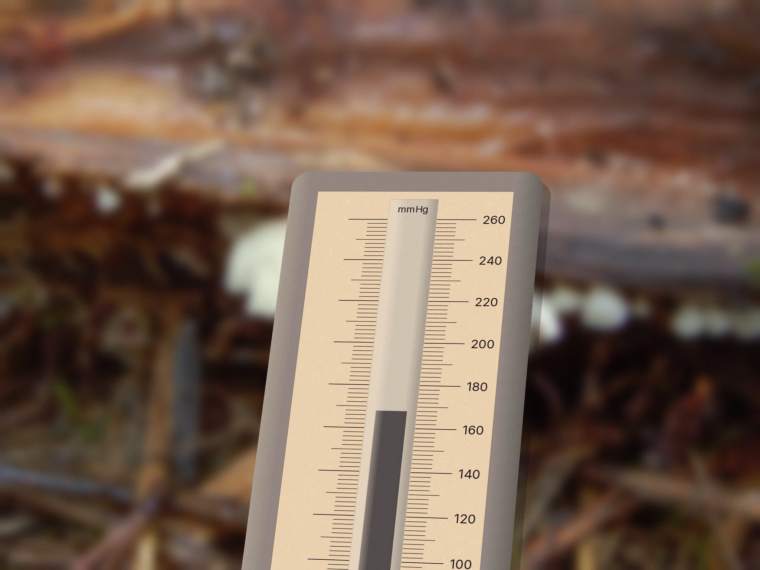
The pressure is {"value": 168, "unit": "mmHg"}
